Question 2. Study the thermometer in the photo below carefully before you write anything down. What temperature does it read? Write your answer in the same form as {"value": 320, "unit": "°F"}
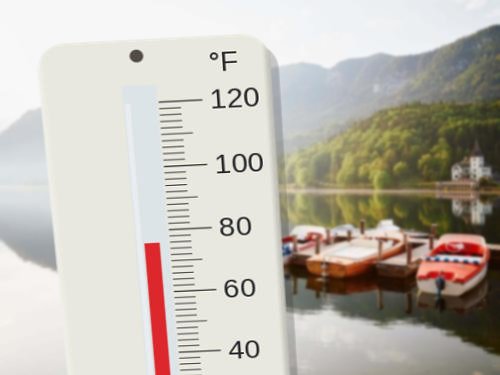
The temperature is {"value": 76, "unit": "°F"}
